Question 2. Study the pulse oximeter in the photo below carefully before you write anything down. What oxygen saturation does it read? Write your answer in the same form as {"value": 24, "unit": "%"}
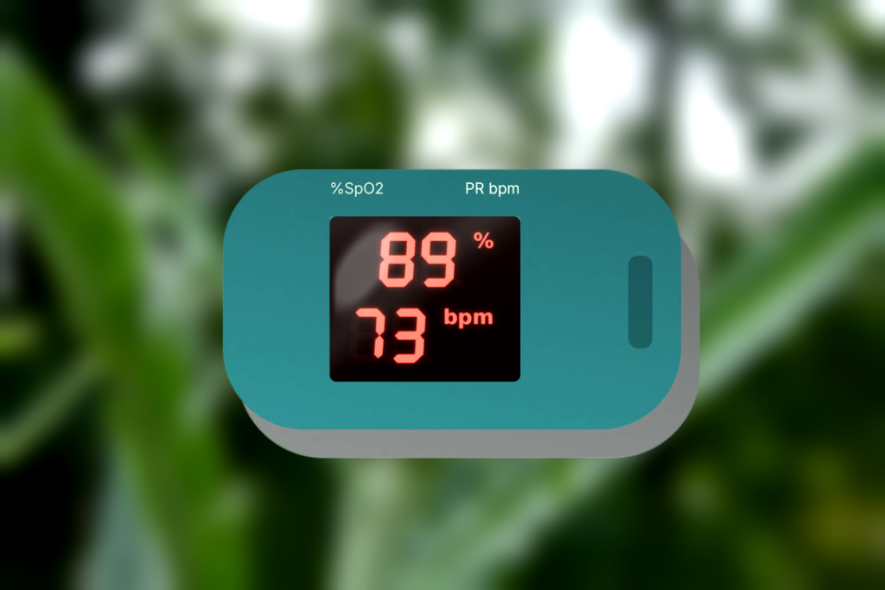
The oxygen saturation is {"value": 89, "unit": "%"}
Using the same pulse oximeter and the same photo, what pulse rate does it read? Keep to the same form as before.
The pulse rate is {"value": 73, "unit": "bpm"}
